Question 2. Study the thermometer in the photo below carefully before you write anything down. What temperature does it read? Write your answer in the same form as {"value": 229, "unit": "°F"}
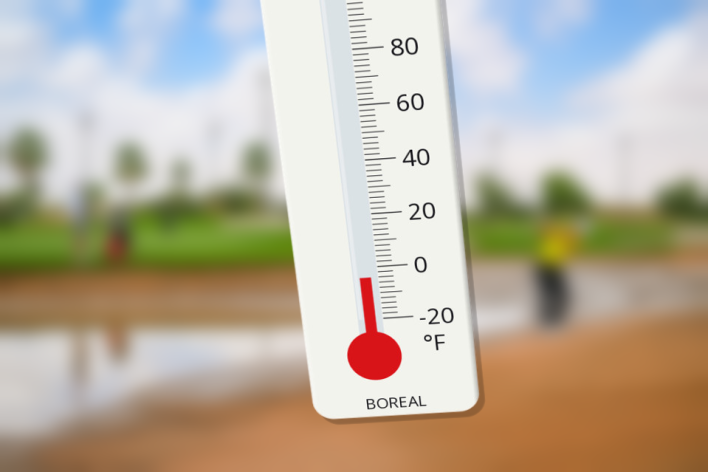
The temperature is {"value": -4, "unit": "°F"}
